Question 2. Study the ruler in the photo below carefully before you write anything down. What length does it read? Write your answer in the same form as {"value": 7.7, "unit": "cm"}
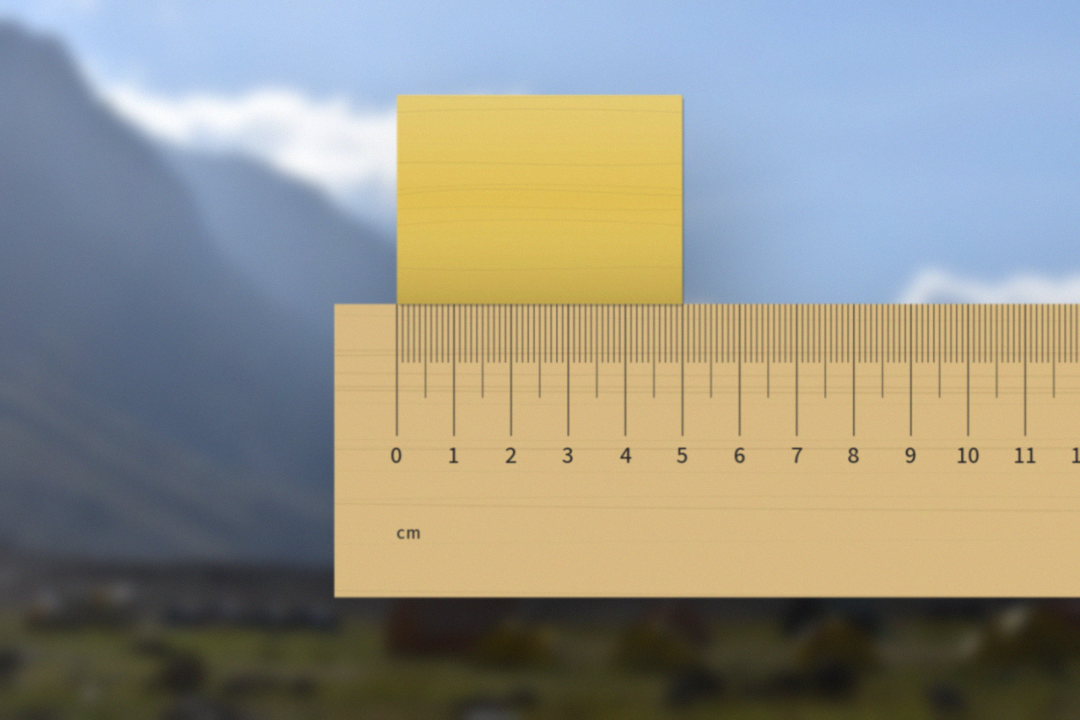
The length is {"value": 5, "unit": "cm"}
